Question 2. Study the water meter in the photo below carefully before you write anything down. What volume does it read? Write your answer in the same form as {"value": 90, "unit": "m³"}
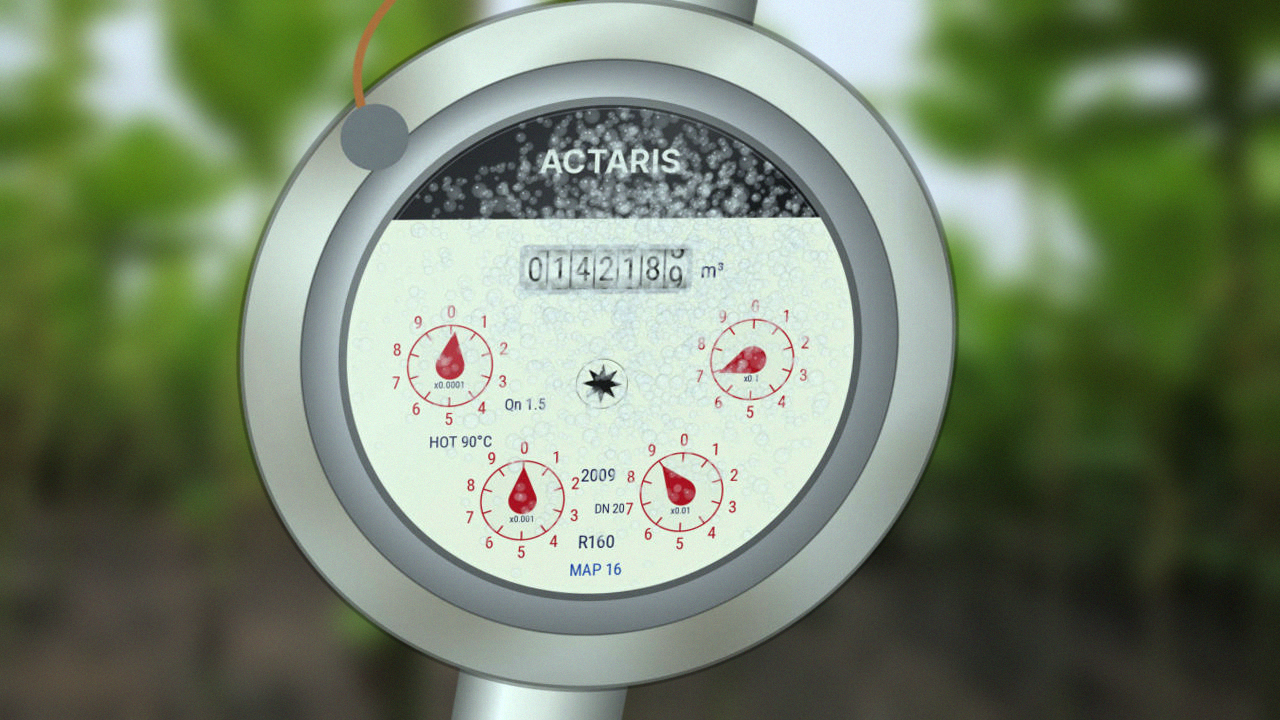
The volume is {"value": 142188.6900, "unit": "m³"}
